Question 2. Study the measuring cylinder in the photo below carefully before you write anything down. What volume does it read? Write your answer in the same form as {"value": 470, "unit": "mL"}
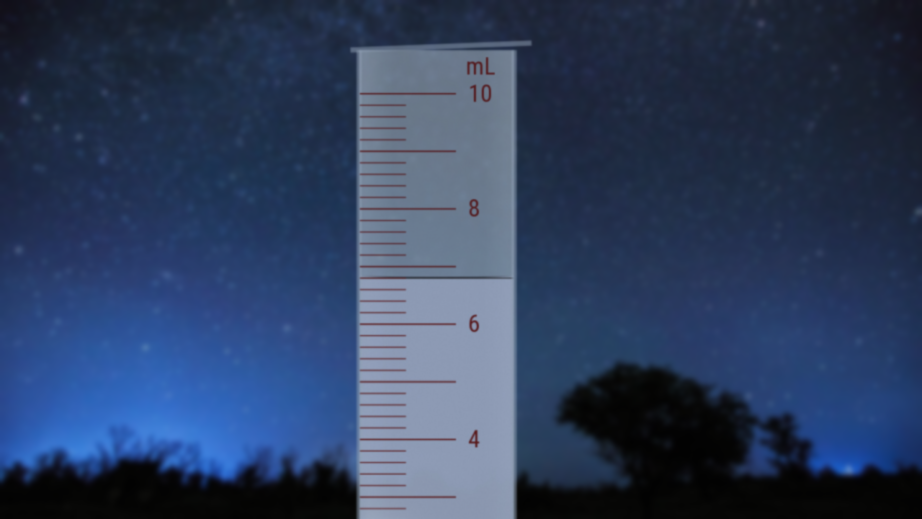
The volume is {"value": 6.8, "unit": "mL"}
